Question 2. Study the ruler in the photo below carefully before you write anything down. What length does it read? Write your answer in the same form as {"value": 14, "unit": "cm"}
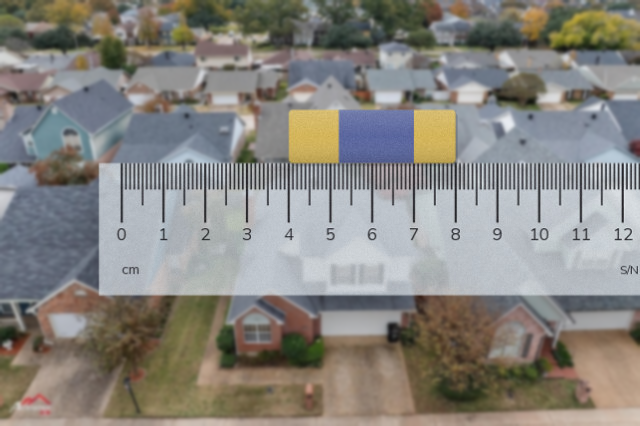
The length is {"value": 4, "unit": "cm"}
